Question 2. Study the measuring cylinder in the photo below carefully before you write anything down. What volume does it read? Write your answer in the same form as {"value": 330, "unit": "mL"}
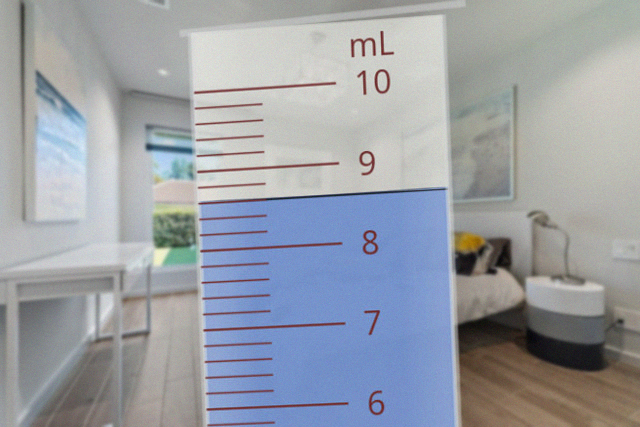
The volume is {"value": 8.6, "unit": "mL"}
